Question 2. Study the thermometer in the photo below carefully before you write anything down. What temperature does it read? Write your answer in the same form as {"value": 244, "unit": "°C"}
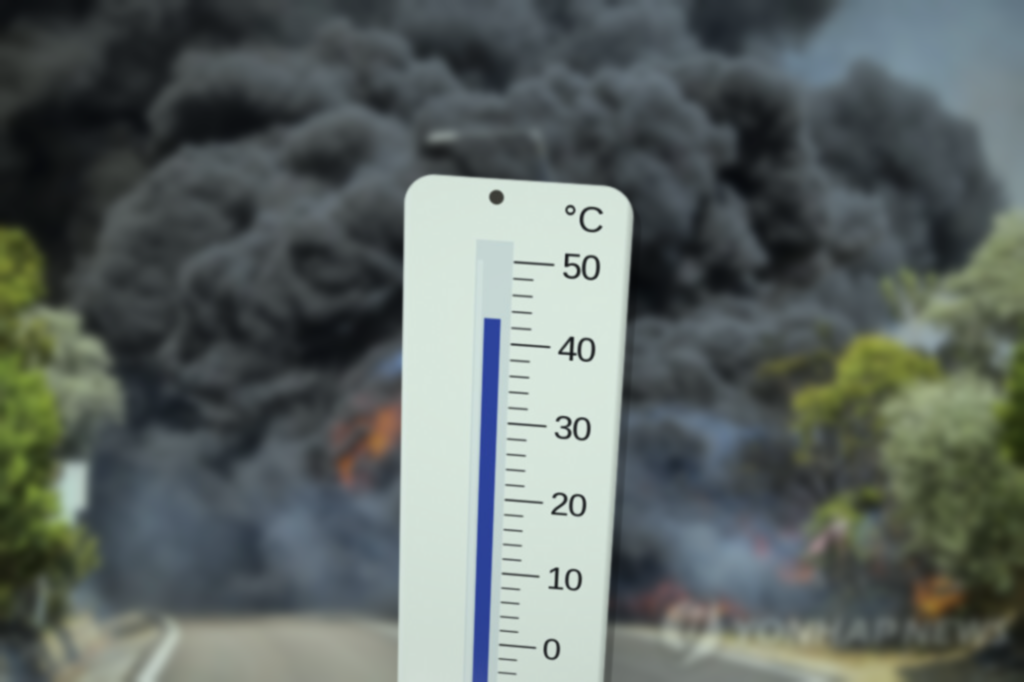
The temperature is {"value": 43, "unit": "°C"}
